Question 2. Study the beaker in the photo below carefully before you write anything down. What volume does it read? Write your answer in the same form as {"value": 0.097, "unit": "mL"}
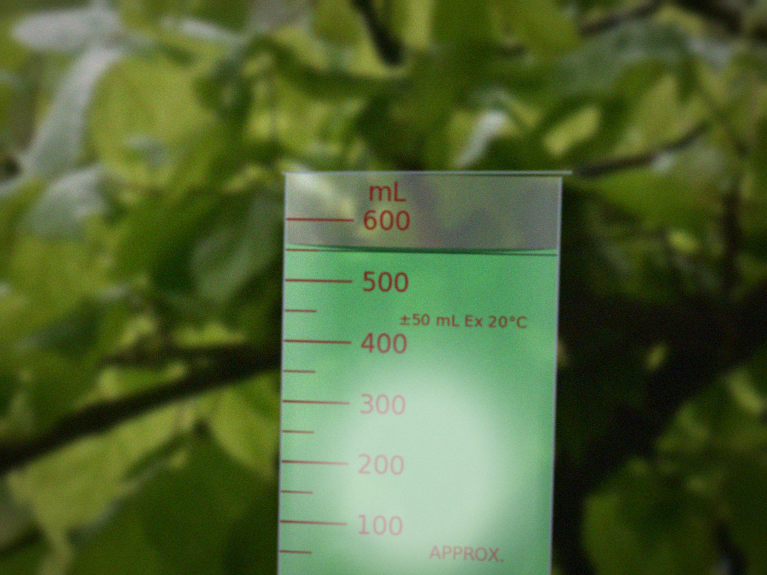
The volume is {"value": 550, "unit": "mL"}
